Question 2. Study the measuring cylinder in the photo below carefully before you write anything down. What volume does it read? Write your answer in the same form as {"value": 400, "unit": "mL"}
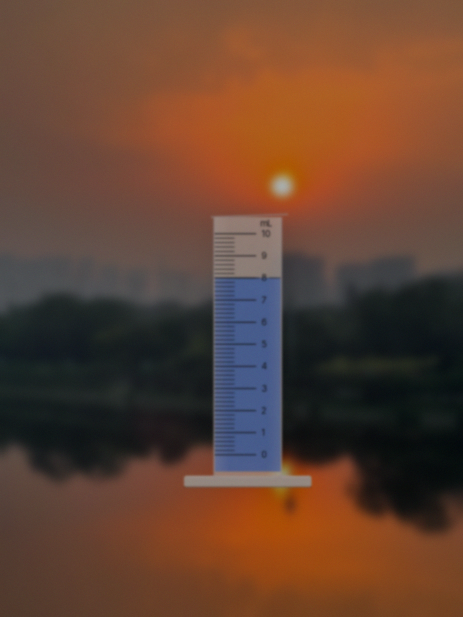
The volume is {"value": 8, "unit": "mL"}
